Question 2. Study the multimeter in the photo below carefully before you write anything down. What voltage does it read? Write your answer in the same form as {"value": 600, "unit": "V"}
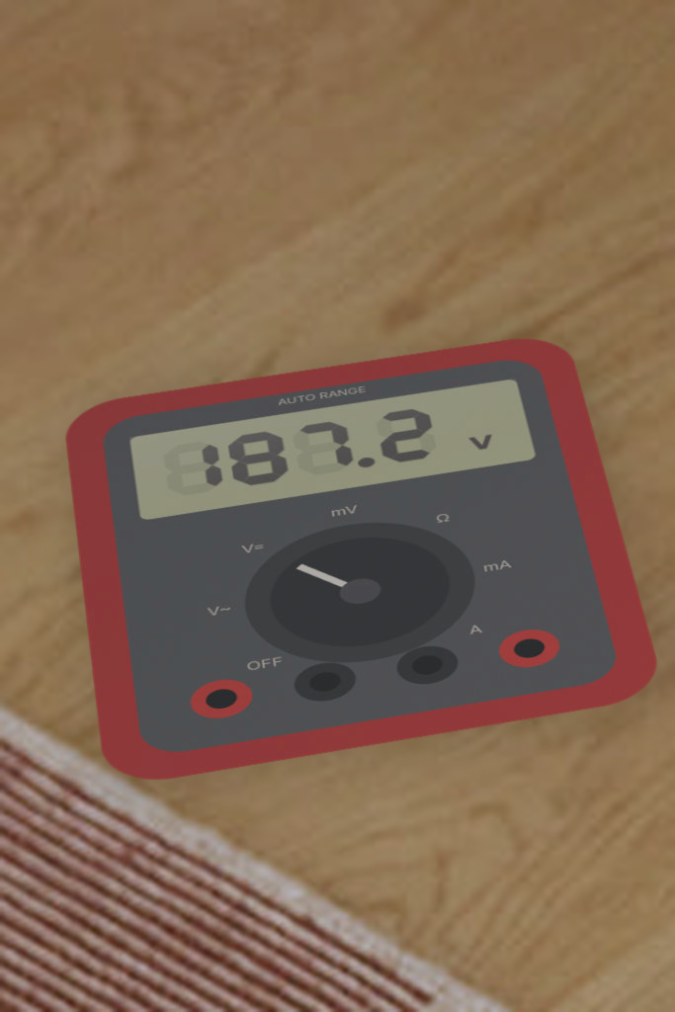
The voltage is {"value": 187.2, "unit": "V"}
